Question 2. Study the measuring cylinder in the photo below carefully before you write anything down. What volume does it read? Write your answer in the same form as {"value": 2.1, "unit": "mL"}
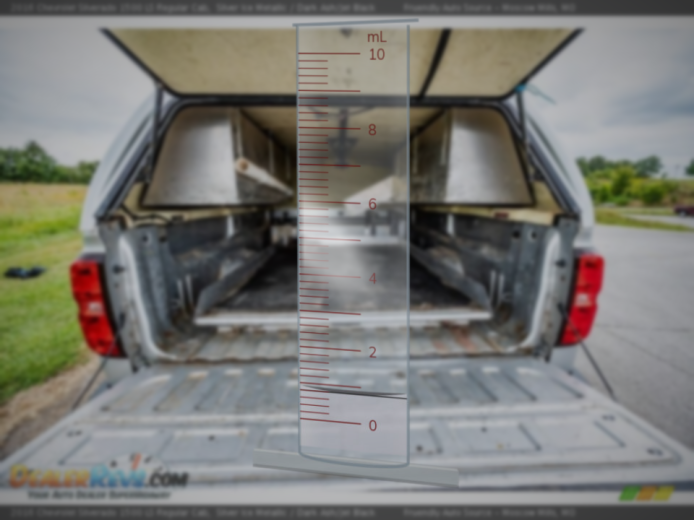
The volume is {"value": 0.8, "unit": "mL"}
